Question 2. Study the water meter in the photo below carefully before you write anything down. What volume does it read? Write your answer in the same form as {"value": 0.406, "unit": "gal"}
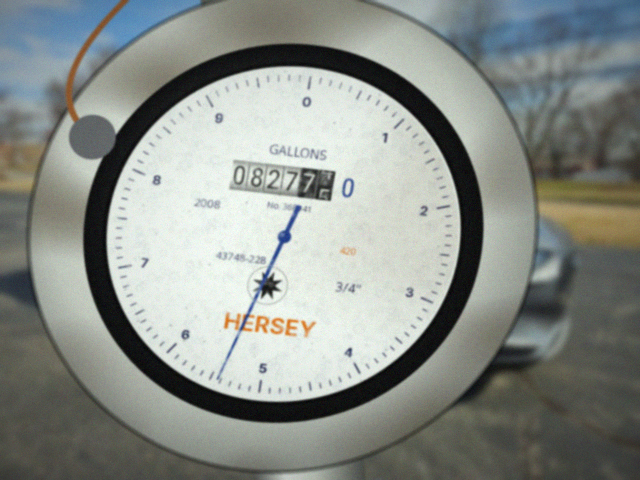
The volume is {"value": 827745.4, "unit": "gal"}
